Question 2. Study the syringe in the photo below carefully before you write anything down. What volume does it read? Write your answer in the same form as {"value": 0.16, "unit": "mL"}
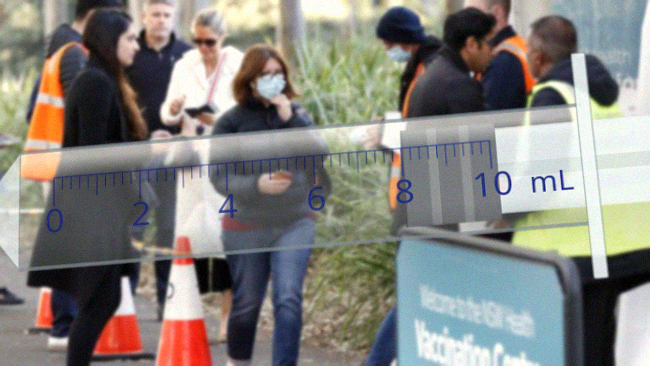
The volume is {"value": 8, "unit": "mL"}
